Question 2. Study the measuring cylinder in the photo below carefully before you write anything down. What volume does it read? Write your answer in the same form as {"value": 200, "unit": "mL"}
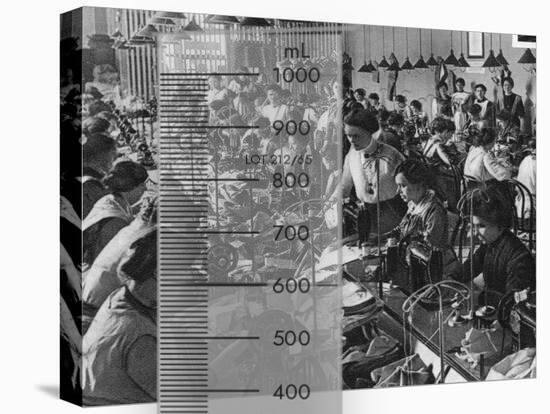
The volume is {"value": 600, "unit": "mL"}
